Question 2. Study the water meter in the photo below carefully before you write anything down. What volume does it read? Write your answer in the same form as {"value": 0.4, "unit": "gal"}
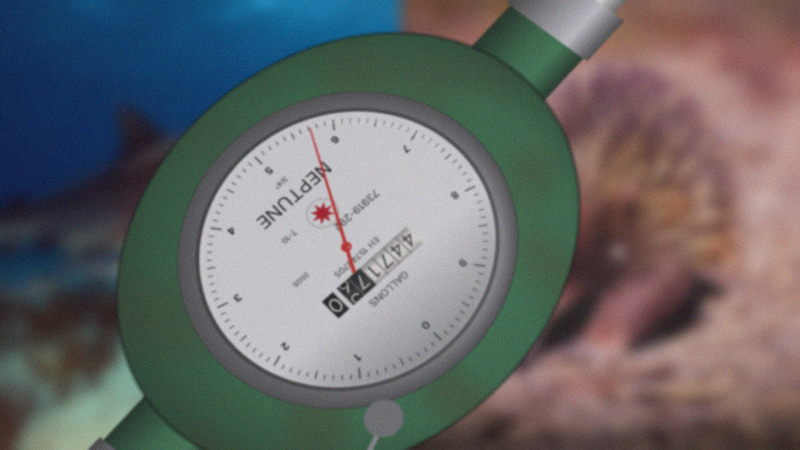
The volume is {"value": 4471755.7, "unit": "gal"}
